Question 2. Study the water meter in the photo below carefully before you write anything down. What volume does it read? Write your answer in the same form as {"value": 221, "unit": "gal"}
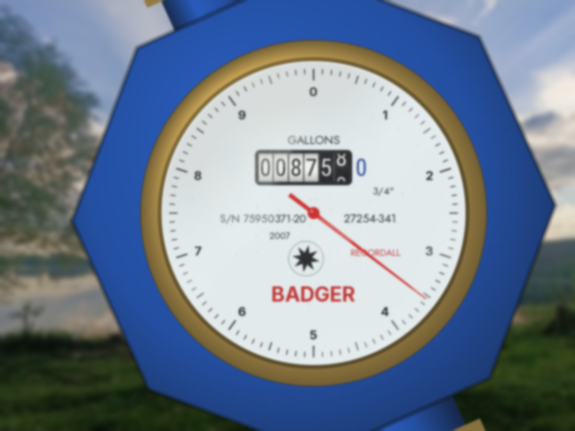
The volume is {"value": 87583.5, "unit": "gal"}
